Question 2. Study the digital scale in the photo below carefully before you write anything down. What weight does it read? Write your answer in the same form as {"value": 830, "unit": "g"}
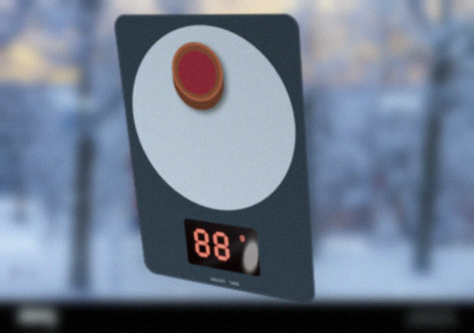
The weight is {"value": 88, "unit": "g"}
